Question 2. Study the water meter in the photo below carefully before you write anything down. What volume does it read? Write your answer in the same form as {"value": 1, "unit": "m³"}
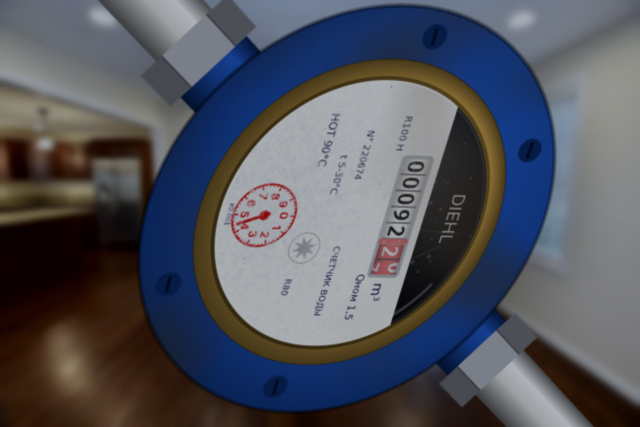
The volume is {"value": 92.264, "unit": "m³"}
